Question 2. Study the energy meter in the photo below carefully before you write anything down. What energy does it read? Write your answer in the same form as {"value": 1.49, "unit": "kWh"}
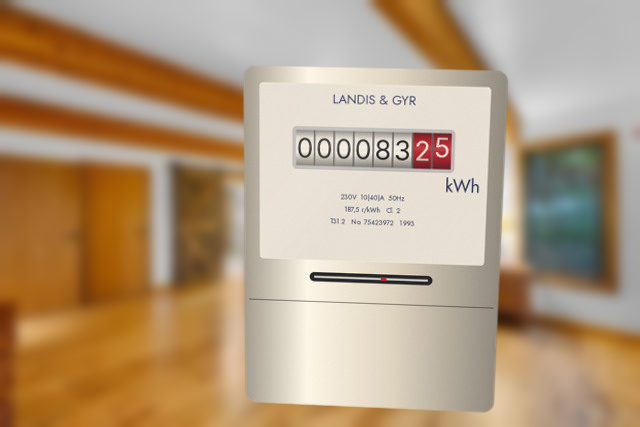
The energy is {"value": 83.25, "unit": "kWh"}
